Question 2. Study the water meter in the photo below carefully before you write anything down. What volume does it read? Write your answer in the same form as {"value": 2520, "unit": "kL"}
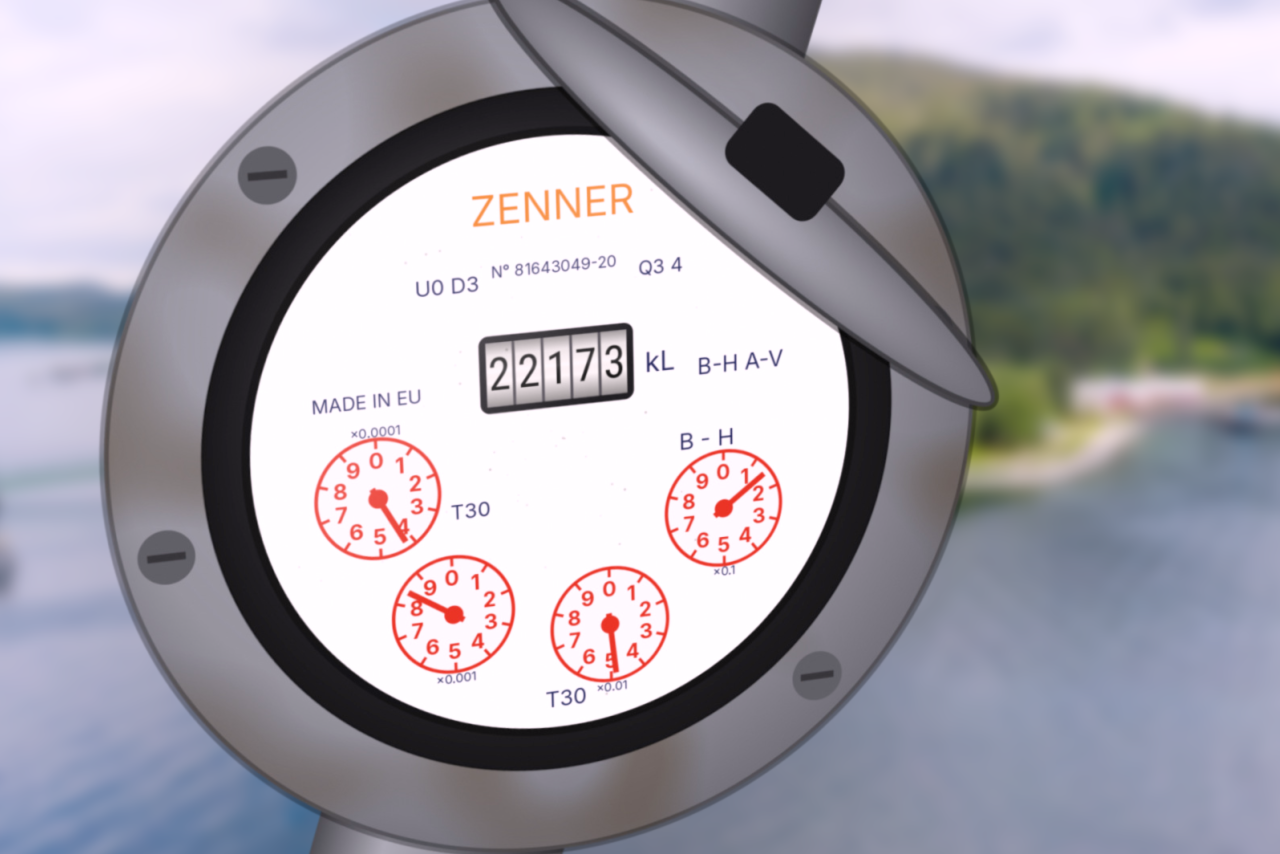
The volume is {"value": 22173.1484, "unit": "kL"}
